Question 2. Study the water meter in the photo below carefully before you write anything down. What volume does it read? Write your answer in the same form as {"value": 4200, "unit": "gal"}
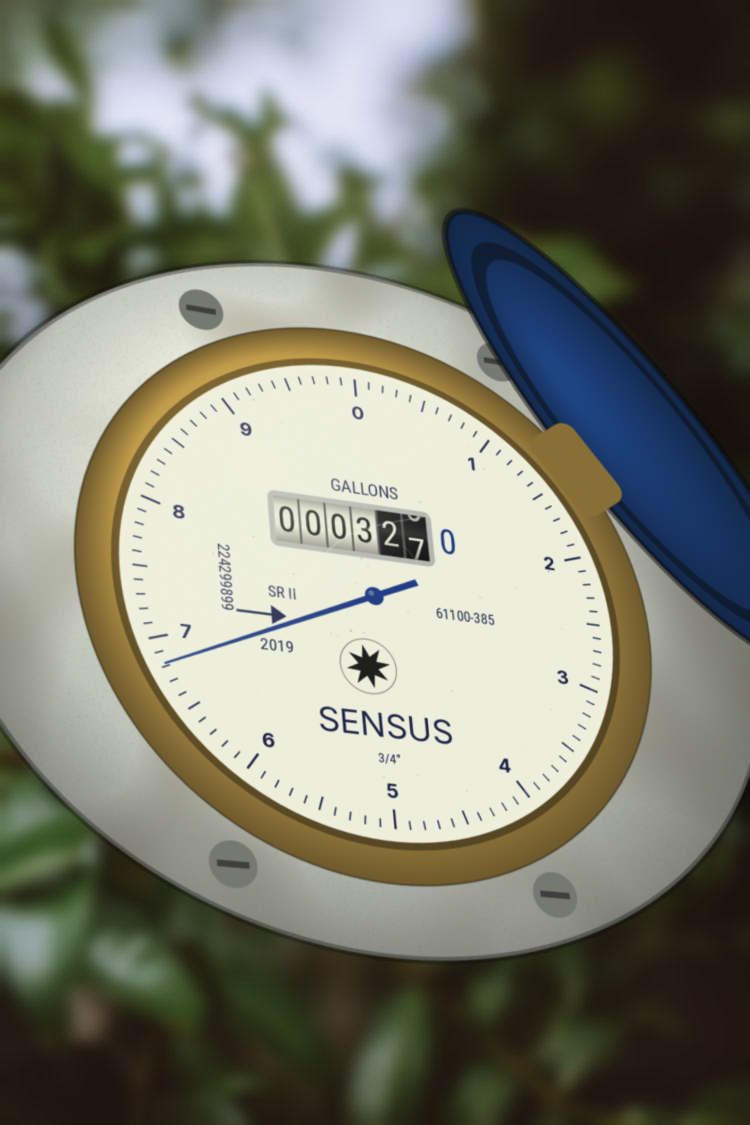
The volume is {"value": 3266.8, "unit": "gal"}
